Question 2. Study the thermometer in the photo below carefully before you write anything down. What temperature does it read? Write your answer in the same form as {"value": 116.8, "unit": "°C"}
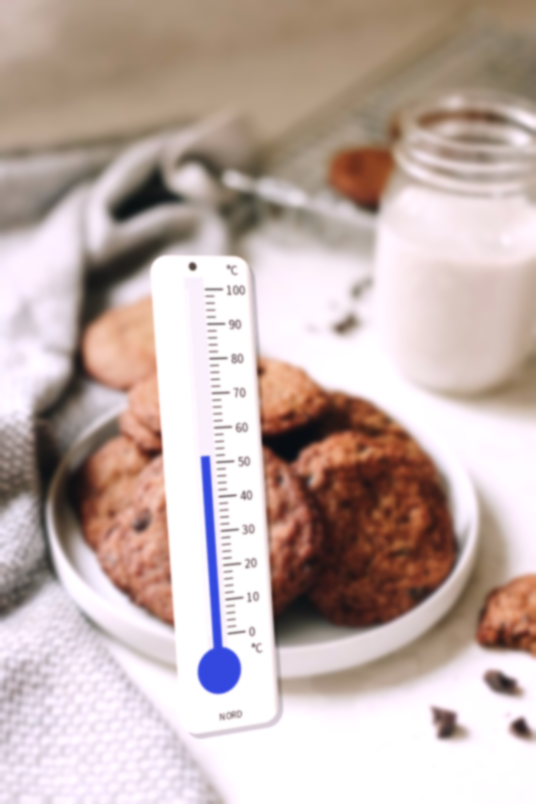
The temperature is {"value": 52, "unit": "°C"}
